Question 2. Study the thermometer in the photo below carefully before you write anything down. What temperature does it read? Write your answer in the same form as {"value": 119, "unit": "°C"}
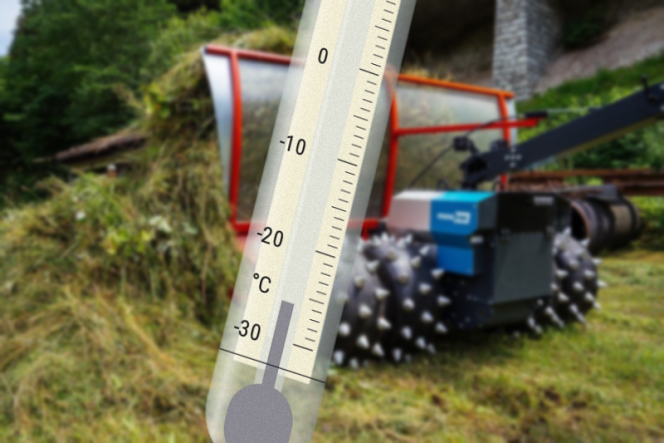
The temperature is {"value": -26, "unit": "°C"}
